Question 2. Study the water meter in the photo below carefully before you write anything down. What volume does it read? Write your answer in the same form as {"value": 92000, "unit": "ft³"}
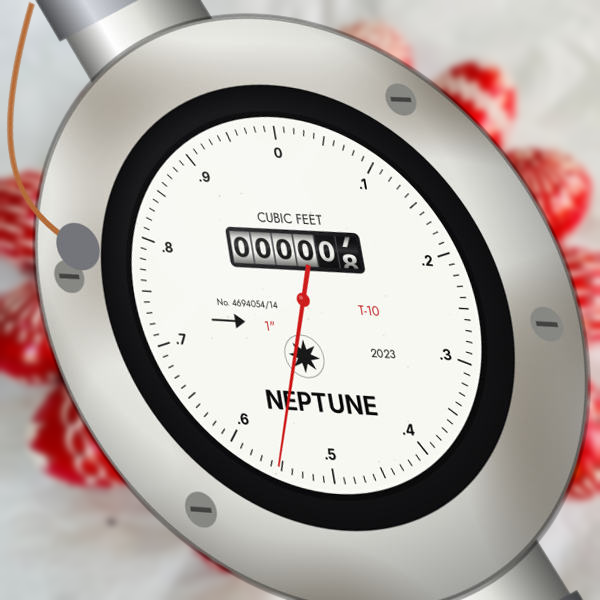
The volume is {"value": 7.55, "unit": "ft³"}
